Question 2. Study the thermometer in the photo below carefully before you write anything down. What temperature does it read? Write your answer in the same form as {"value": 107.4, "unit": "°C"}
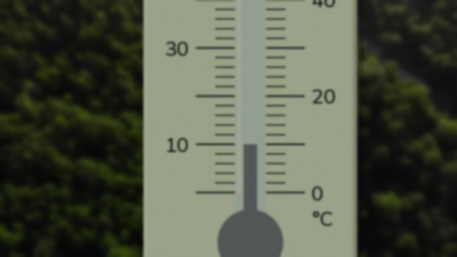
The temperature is {"value": 10, "unit": "°C"}
